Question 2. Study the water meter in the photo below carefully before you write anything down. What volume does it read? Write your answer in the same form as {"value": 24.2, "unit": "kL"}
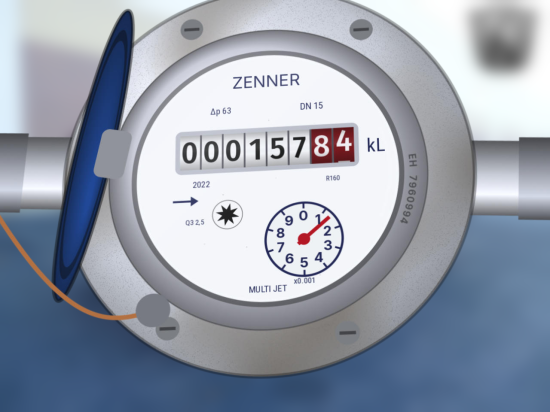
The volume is {"value": 157.841, "unit": "kL"}
